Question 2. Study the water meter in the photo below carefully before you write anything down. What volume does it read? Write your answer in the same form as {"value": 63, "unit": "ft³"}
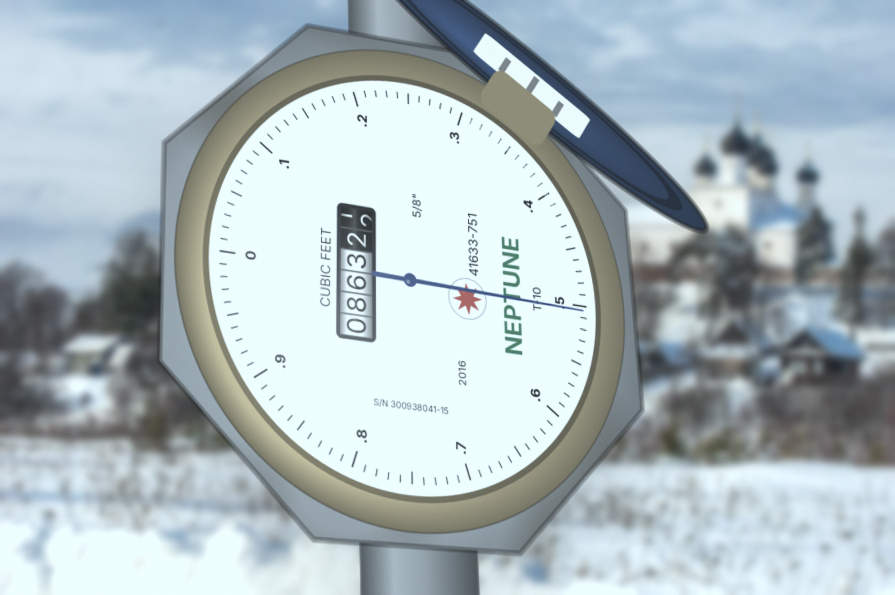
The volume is {"value": 86321.50, "unit": "ft³"}
